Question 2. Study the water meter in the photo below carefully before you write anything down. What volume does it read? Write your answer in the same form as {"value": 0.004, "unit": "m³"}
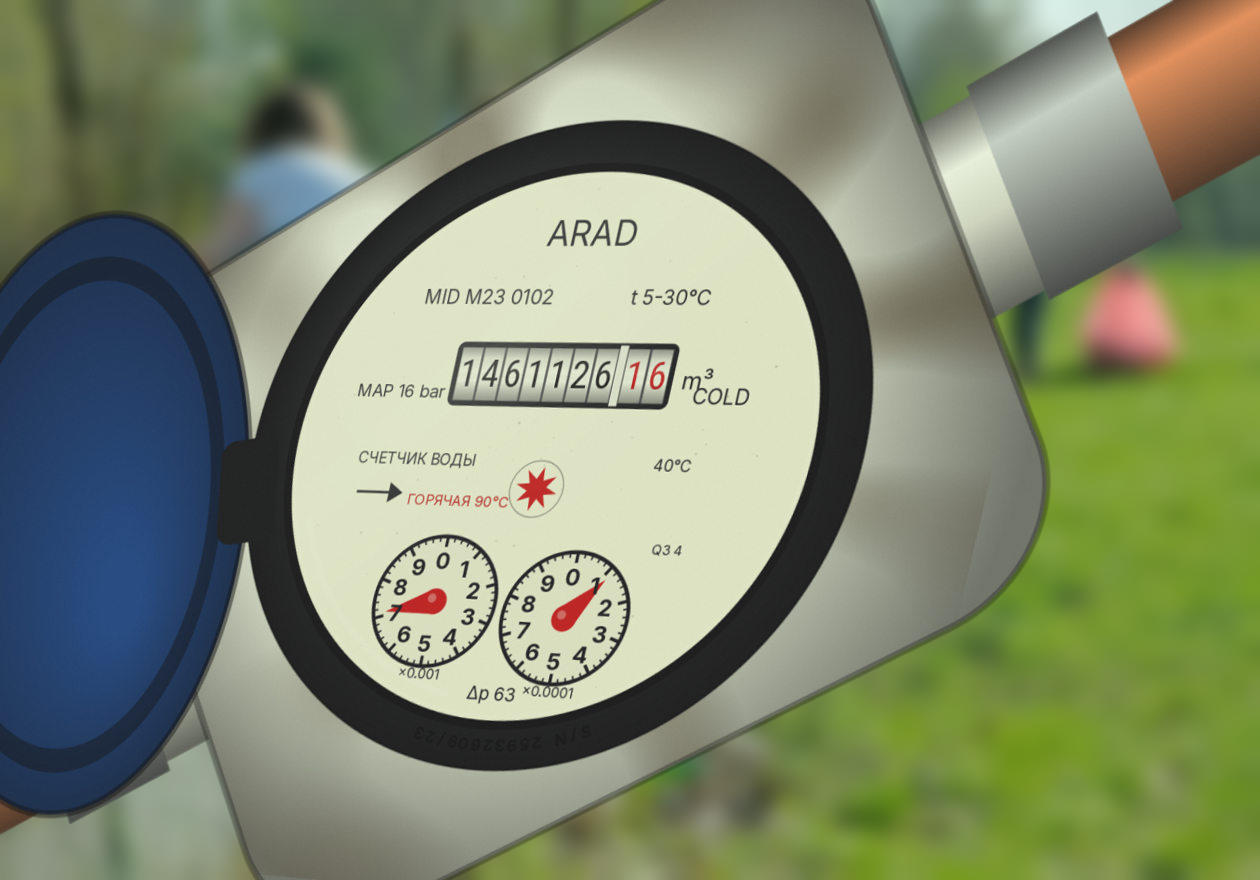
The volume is {"value": 1461126.1671, "unit": "m³"}
